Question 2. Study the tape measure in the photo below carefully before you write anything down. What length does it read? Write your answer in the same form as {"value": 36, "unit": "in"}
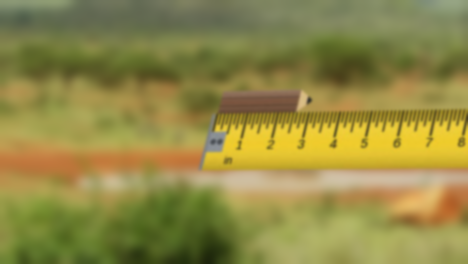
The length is {"value": 3, "unit": "in"}
